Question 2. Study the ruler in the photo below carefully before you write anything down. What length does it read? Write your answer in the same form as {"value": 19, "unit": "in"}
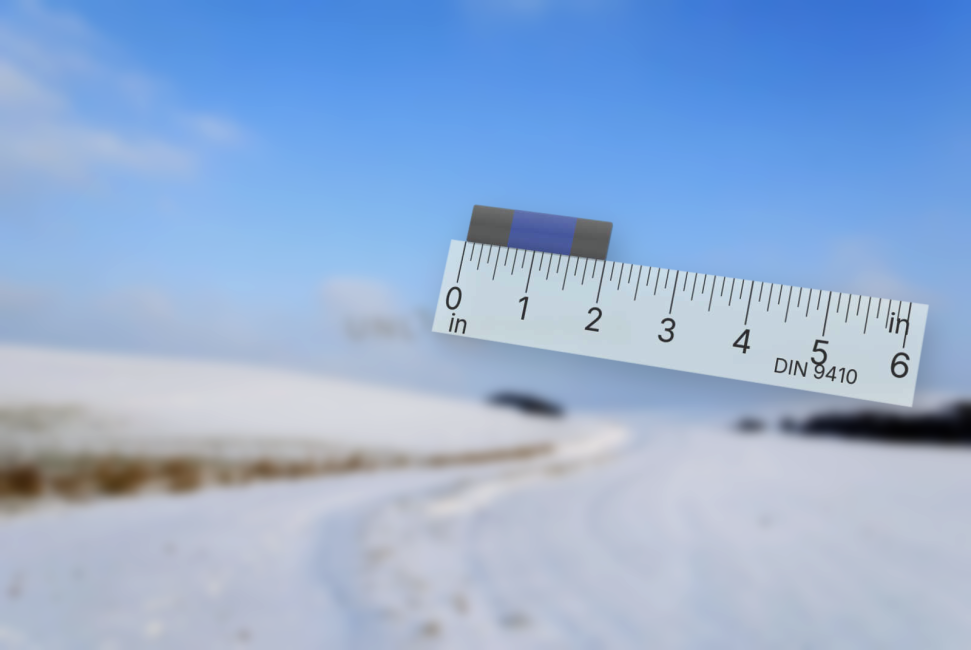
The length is {"value": 2, "unit": "in"}
